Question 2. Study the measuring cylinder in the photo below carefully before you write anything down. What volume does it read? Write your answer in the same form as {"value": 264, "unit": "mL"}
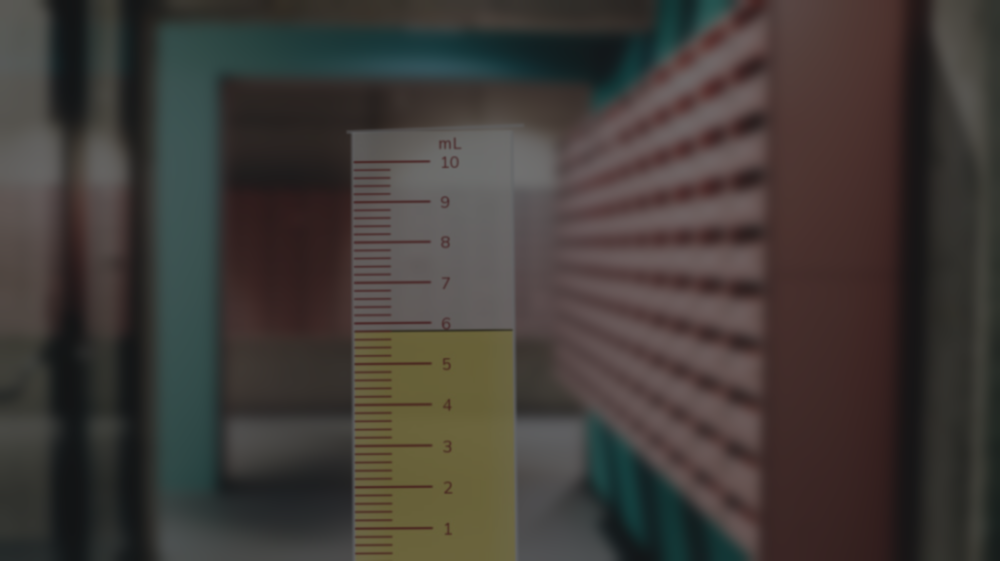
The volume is {"value": 5.8, "unit": "mL"}
